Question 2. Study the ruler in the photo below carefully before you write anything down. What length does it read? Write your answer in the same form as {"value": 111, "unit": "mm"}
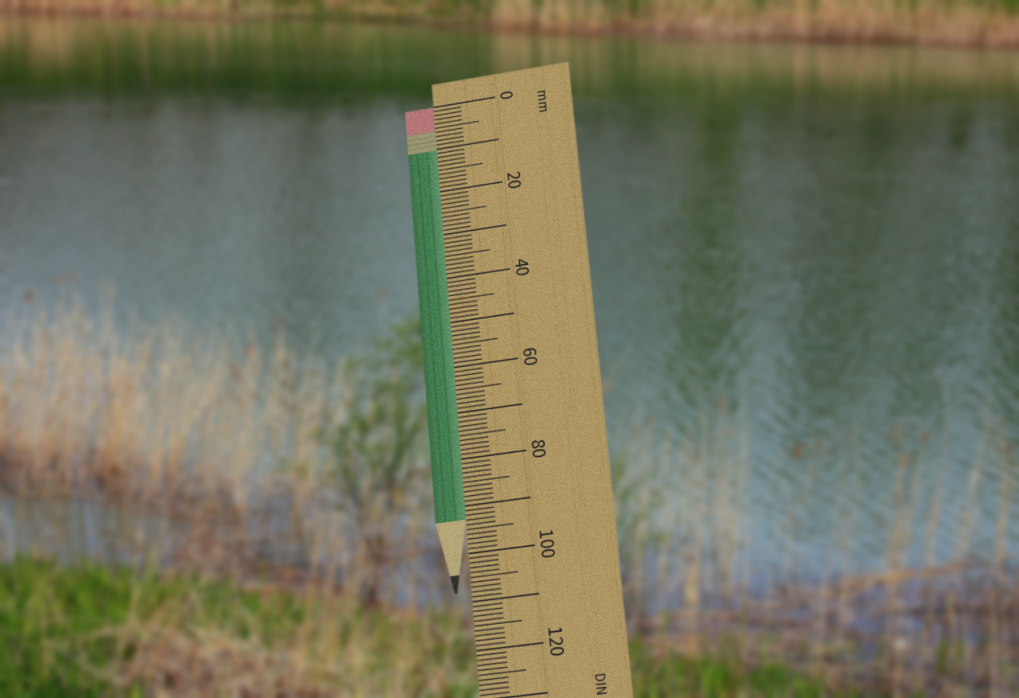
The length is {"value": 108, "unit": "mm"}
